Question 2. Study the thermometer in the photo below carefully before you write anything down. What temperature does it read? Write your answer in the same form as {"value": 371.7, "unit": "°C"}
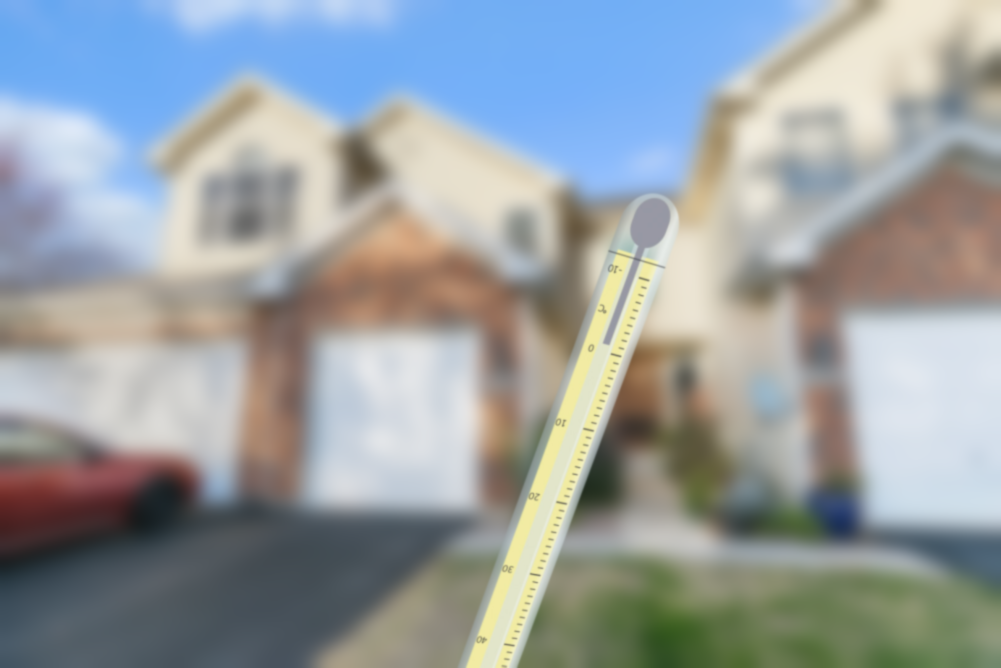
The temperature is {"value": -1, "unit": "°C"}
